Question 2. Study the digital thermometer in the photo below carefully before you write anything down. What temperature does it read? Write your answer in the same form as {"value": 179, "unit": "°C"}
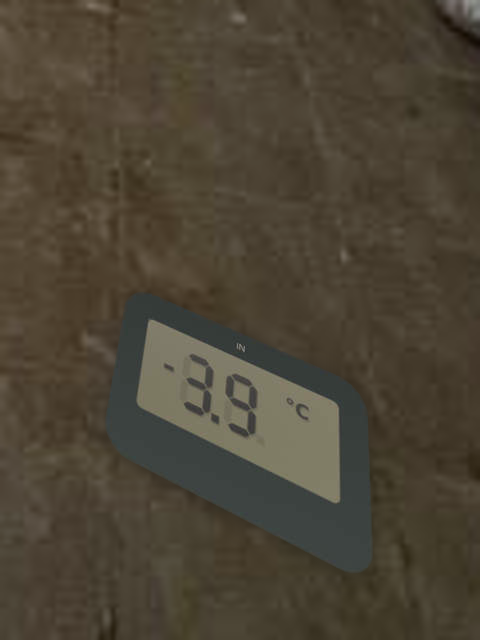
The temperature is {"value": -3.9, "unit": "°C"}
